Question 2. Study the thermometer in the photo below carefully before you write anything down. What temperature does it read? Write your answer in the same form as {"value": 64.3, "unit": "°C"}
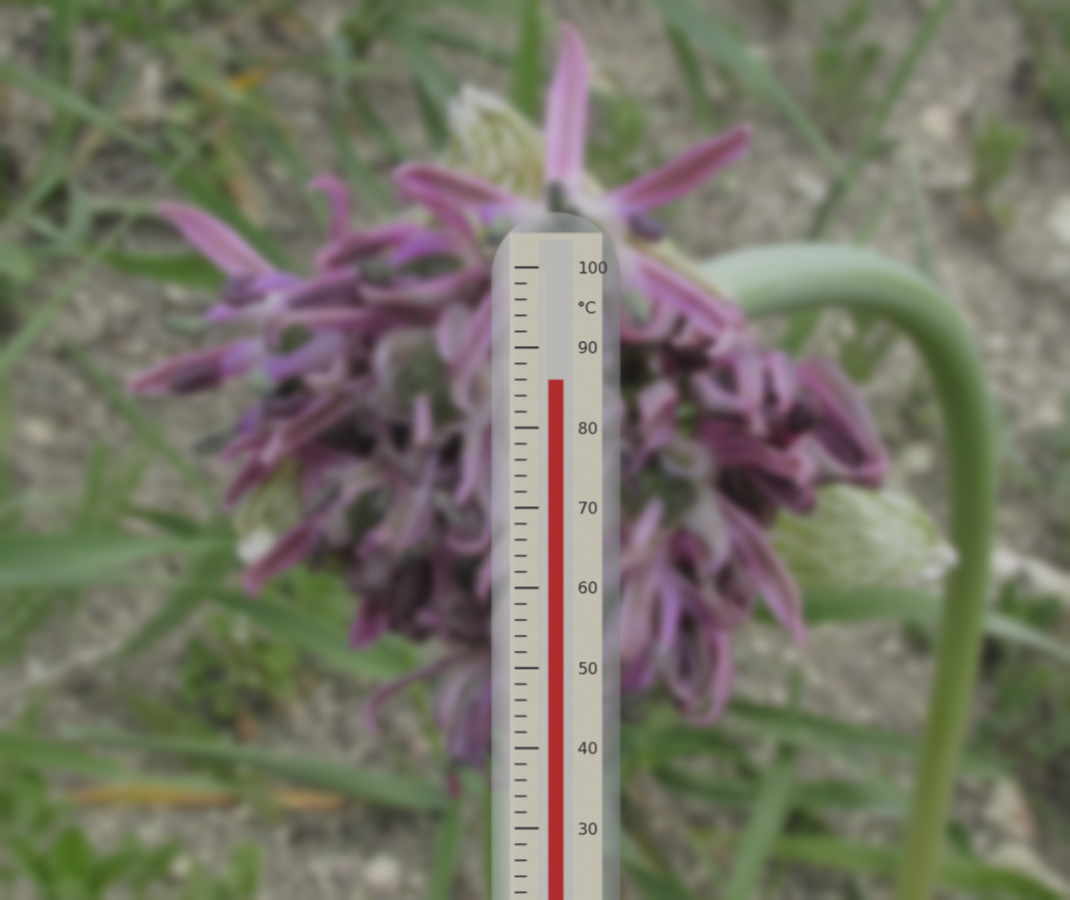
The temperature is {"value": 86, "unit": "°C"}
